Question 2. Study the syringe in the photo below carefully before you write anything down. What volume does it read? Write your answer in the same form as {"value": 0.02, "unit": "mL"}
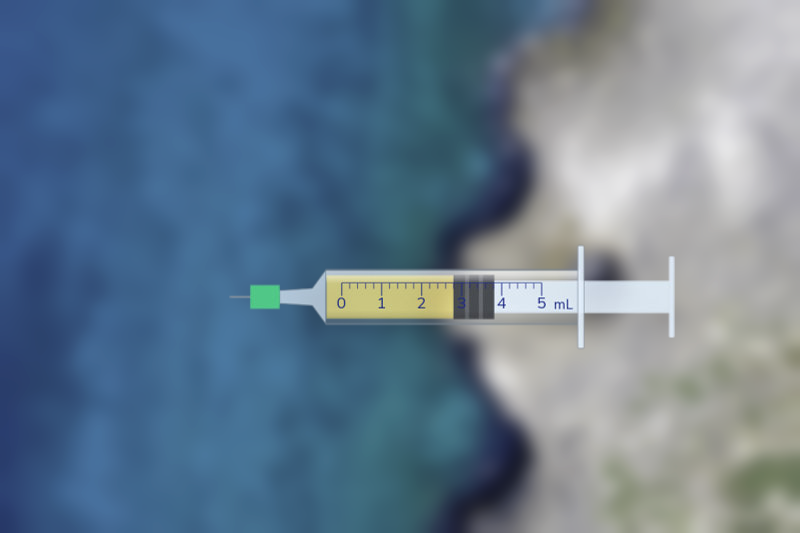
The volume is {"value": 2.8, "unit": "mL"}
